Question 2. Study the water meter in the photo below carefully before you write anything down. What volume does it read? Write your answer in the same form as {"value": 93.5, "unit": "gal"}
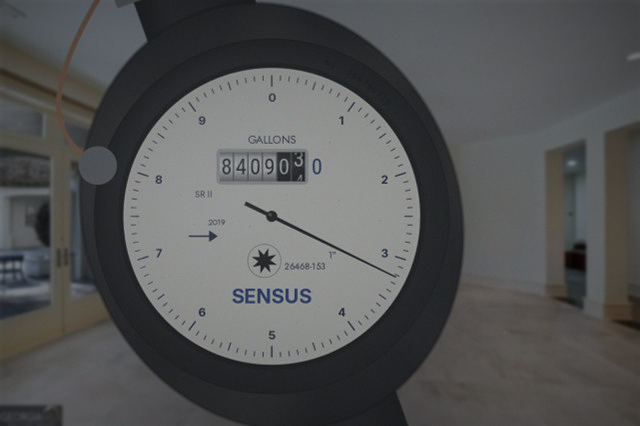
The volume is {"value": 8409033.2, "unit": "gal"}
